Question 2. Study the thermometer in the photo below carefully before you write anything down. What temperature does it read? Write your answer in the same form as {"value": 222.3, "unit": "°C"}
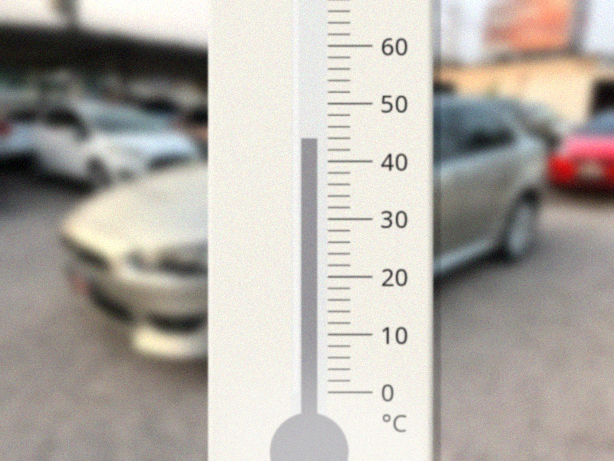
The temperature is {"value": 44, "unit": "°C"}
